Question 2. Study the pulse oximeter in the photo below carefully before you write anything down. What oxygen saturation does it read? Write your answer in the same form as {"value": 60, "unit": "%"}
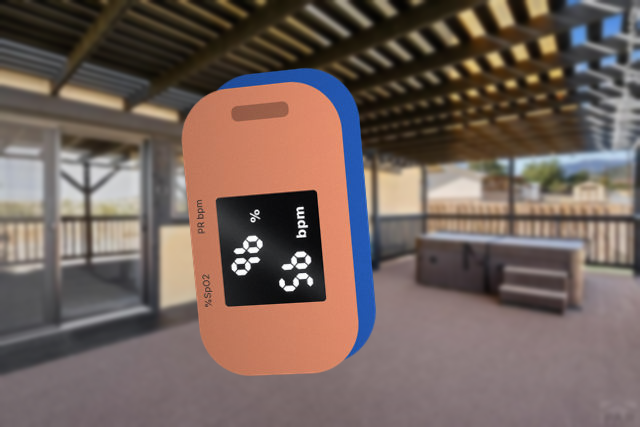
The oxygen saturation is {"value": 96, "unit": "%"}
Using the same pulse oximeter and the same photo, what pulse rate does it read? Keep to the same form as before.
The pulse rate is {"value": 56, "unit": "bpm"}
